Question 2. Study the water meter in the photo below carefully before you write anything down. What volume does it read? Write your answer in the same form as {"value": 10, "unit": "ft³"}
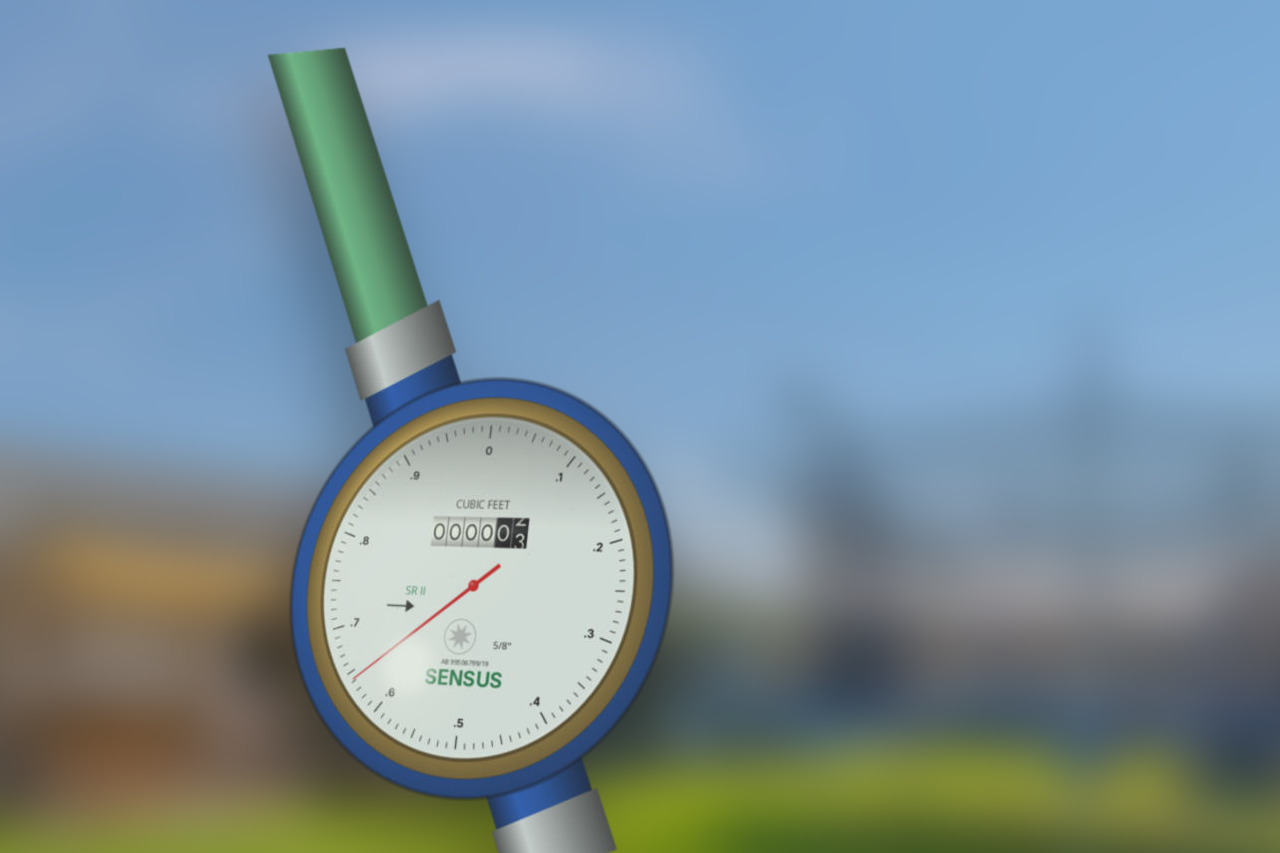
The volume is {"value": 2.64, "unit": "ft³"}
